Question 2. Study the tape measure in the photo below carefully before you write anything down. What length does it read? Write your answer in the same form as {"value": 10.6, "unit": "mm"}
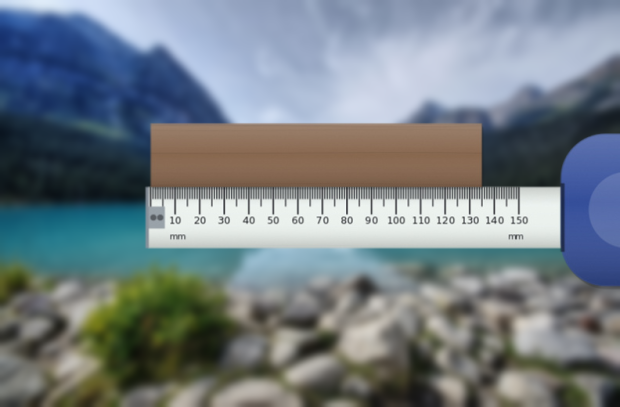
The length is {"value": 135, "unit": "mm"}
